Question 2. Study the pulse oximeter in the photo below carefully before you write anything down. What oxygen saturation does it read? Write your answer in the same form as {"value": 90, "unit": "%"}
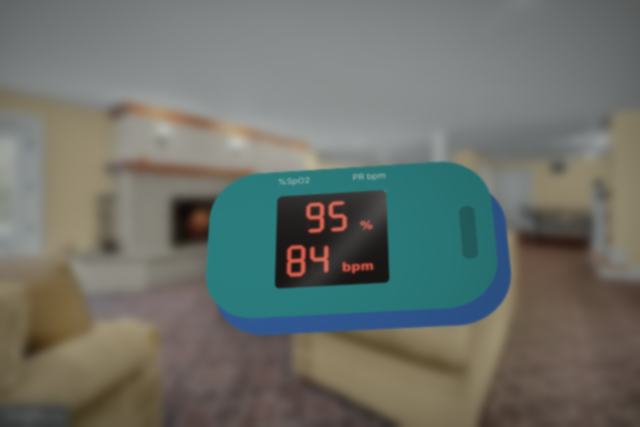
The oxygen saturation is {"value": 95, "unit": "%"}
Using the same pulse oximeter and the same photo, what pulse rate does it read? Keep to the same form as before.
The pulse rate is {"value": 84, "unit": "bpm"}
